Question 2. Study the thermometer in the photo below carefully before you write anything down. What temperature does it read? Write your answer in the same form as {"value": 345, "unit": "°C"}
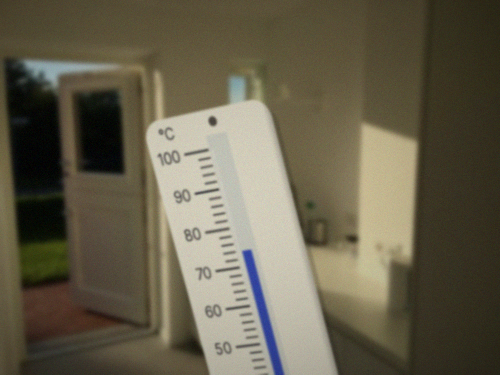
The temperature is {"value": 74, "unit": "°C"}
